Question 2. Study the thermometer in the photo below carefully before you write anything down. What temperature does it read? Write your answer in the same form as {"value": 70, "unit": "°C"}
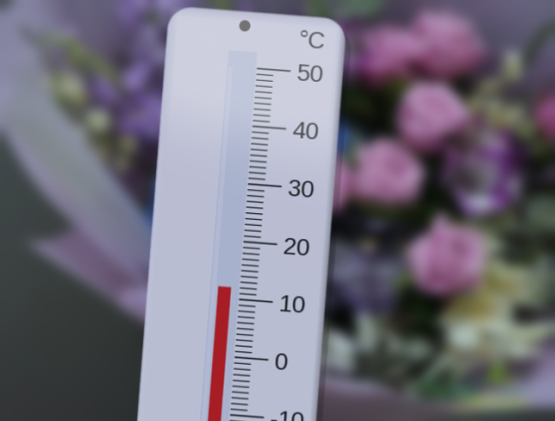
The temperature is {"value": 12, "unit": "°C"}
